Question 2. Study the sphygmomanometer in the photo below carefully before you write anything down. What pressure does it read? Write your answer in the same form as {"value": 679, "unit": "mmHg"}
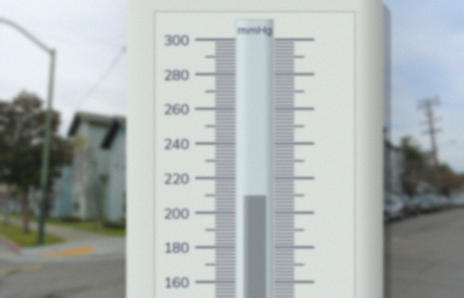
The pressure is {"value": 210, "unit": "mmHg"}
